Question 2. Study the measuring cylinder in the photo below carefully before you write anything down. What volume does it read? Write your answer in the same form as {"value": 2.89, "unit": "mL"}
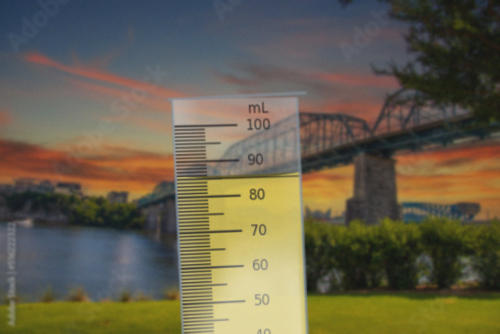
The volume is {"value": 85, "unit": "mL"}
